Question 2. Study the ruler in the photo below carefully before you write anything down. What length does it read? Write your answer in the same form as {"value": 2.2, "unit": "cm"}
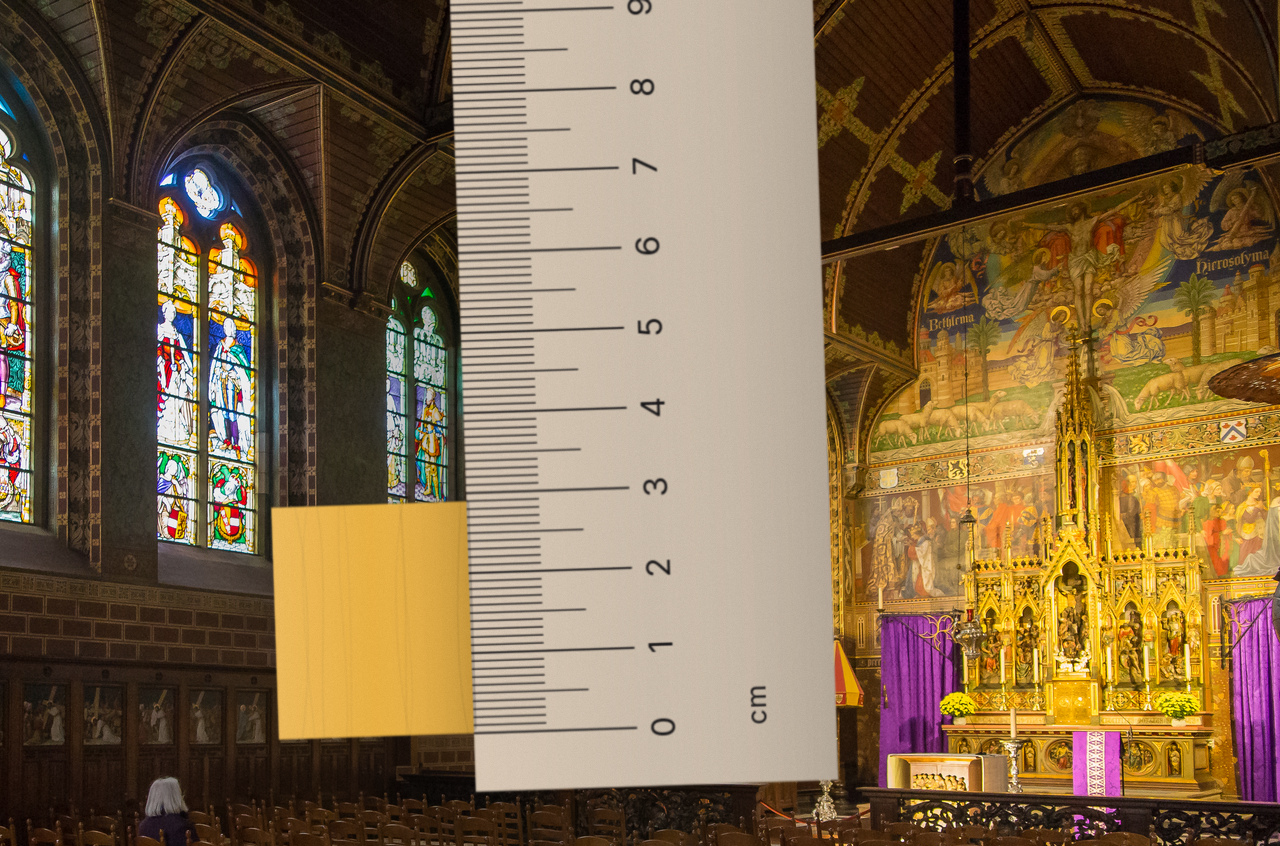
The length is {"value": 2.9, "unit": "cm"}
